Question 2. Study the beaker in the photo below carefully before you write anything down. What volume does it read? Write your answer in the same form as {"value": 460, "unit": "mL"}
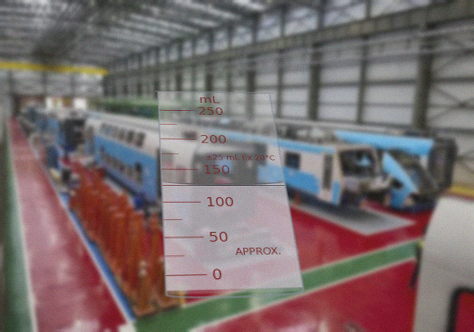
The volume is {"value": 125, "unit": "mL"}
